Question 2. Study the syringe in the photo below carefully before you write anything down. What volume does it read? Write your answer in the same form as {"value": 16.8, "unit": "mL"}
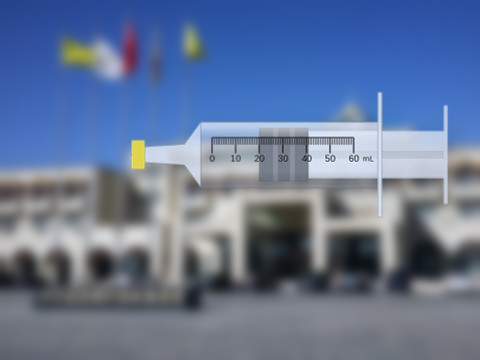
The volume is {"value": 20, "unit": "mL"}
